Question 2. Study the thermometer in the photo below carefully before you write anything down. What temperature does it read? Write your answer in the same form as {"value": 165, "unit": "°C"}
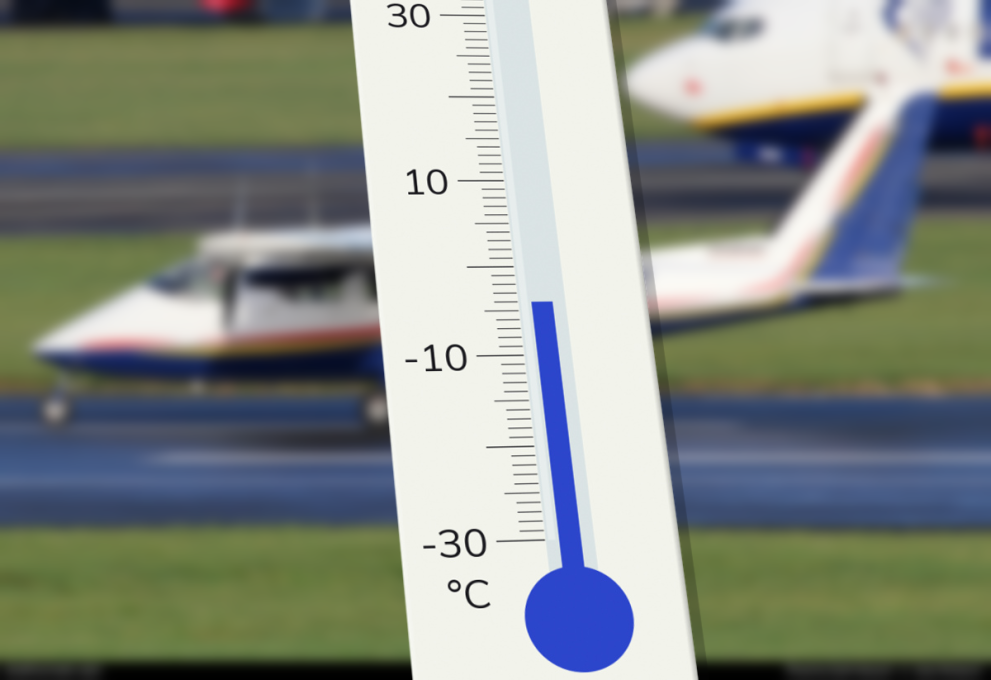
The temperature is {"value": -4, "unit": "°C"}
